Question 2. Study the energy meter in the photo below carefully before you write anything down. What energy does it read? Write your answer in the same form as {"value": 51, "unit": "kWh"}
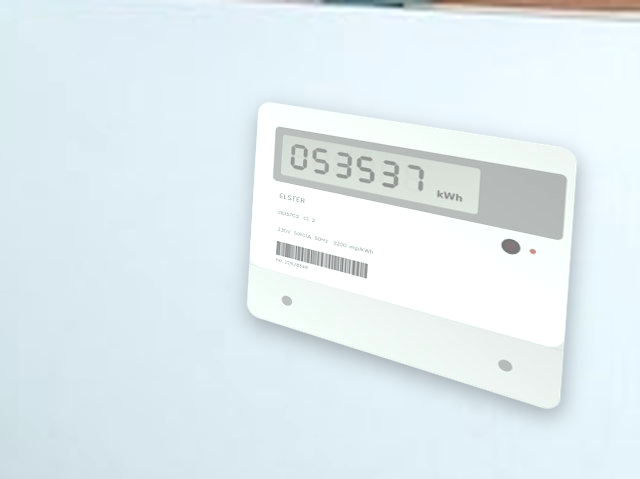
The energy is {"value": 53537, "unit": "kWh"}
